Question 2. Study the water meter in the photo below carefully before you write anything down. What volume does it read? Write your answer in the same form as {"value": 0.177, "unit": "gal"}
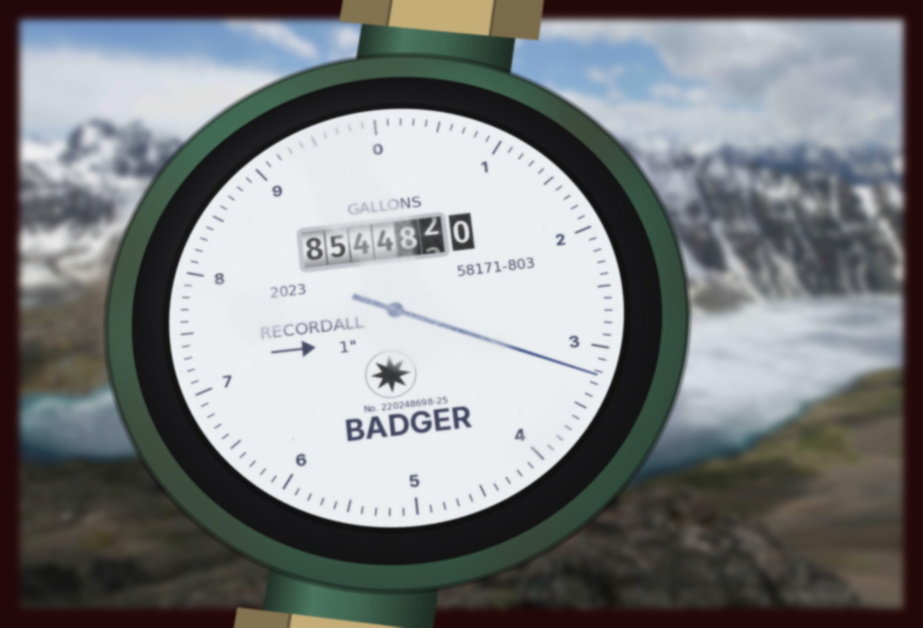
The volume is {"value": 8544823.2, "unit": "gal"}
